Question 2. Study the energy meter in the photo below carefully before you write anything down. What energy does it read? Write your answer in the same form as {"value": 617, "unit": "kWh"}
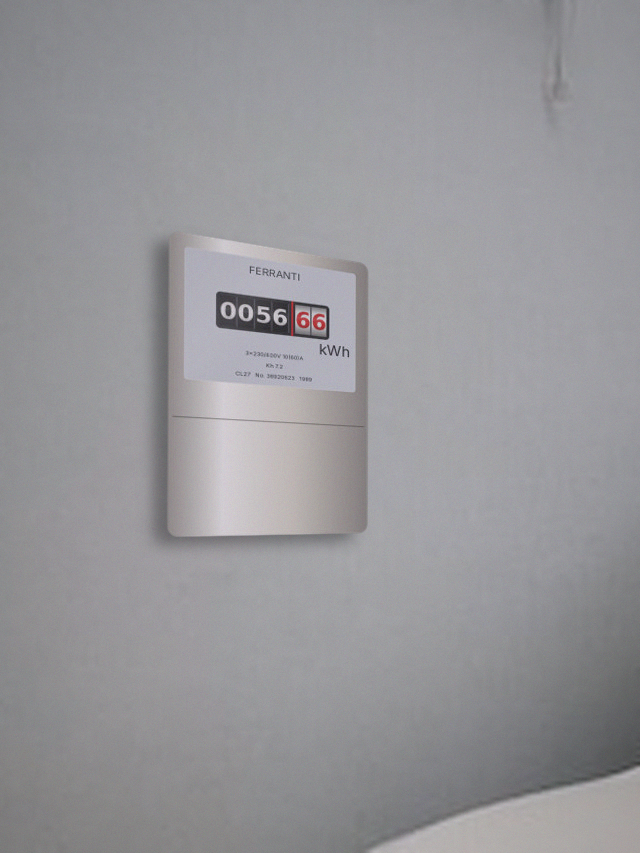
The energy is {"value": 56.66, "unit": "kWh"}
